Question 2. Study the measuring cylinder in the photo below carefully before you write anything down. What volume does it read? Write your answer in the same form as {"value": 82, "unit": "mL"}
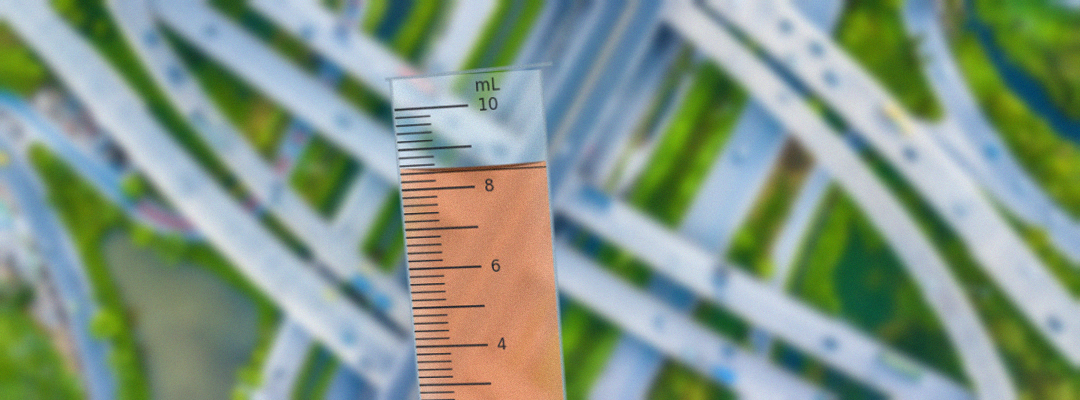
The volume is {"value": 8.4, "unit": "mL"}
